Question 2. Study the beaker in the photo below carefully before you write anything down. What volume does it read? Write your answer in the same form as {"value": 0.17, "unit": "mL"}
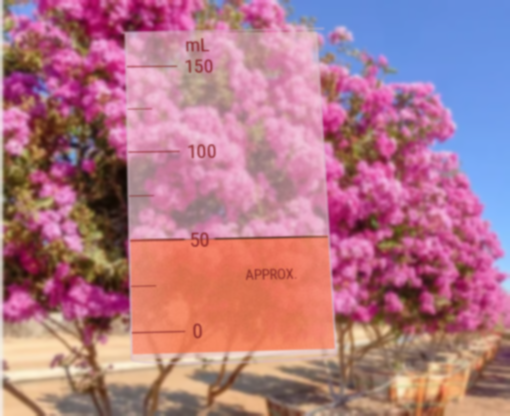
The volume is {"value": 50, "unit": "mL"}
